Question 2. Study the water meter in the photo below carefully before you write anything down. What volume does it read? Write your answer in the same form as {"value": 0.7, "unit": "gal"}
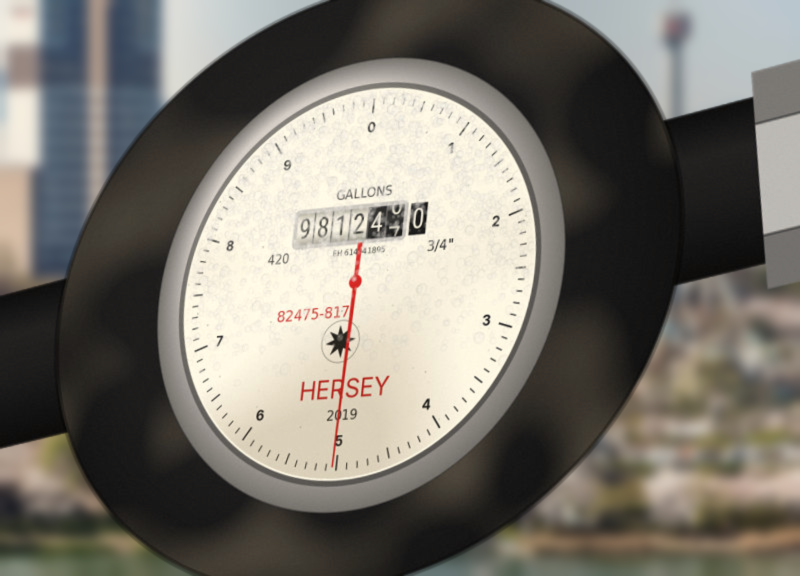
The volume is {"value": 9812465.0, "unit": "gal"}
